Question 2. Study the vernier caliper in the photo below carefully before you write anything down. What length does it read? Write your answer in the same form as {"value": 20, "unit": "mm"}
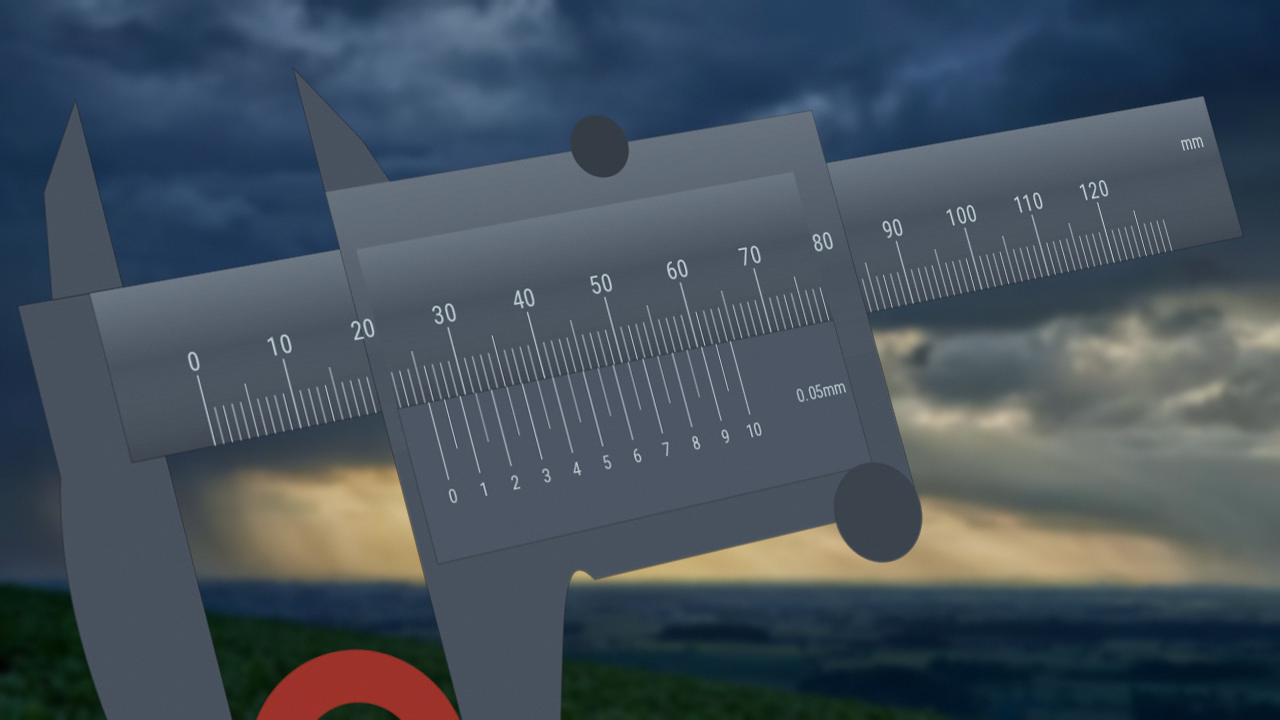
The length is {"value": 25.4, "unit": "mm"}
